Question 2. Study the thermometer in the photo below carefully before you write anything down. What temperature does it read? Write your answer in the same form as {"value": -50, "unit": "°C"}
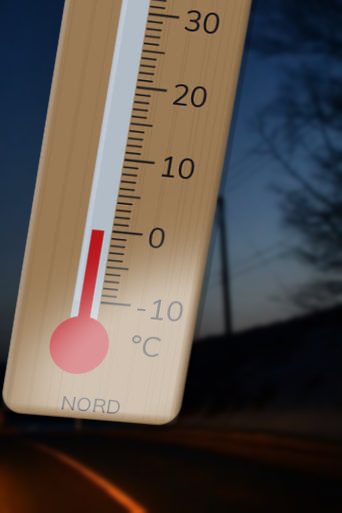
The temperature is {"value": 0, "unit": "°C"}
